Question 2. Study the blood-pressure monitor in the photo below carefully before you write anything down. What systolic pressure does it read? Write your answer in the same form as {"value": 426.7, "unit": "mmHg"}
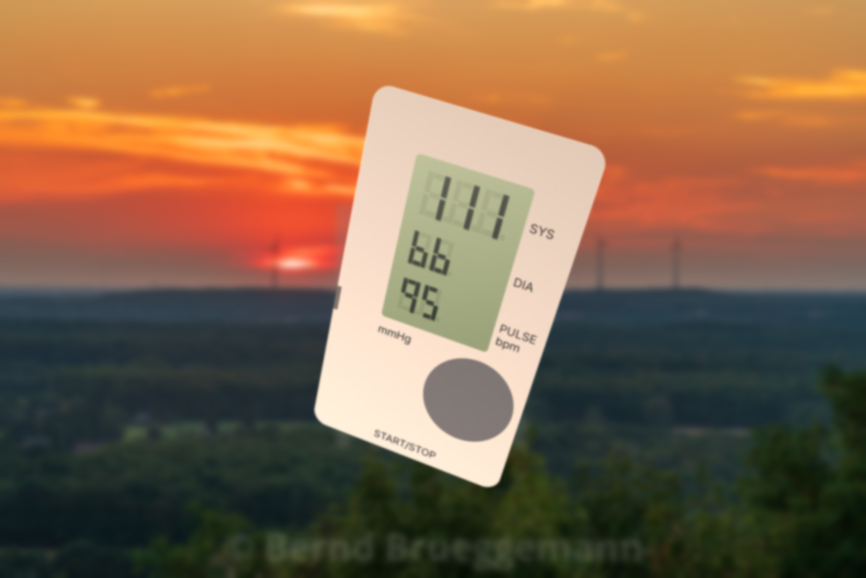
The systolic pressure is {"value": 111, "unit": "mmHg"}
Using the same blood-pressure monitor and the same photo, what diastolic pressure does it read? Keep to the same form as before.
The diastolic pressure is {"value": 66, "unit": "mmHg"}
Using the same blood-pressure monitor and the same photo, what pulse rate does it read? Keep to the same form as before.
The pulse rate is {"value": 95, "unit": "bpm"}
